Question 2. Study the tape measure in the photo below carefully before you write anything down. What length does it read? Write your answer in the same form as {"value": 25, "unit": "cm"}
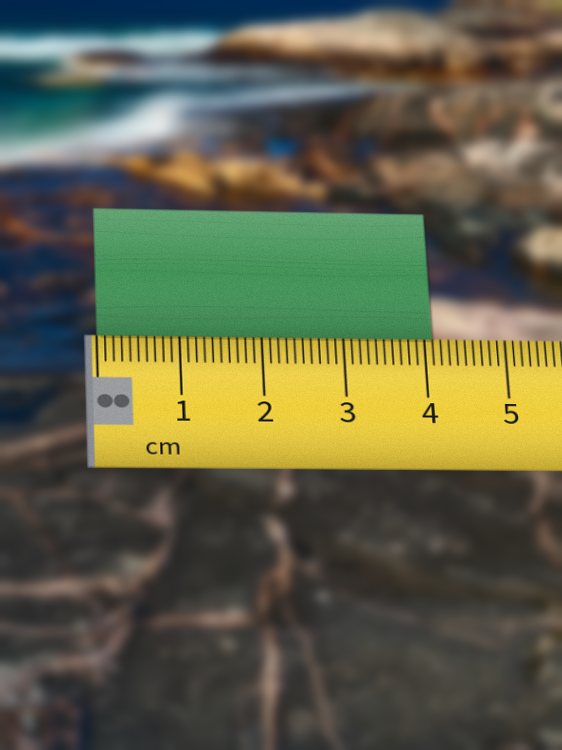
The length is {"value": 4.1, "unit": "cm"}
